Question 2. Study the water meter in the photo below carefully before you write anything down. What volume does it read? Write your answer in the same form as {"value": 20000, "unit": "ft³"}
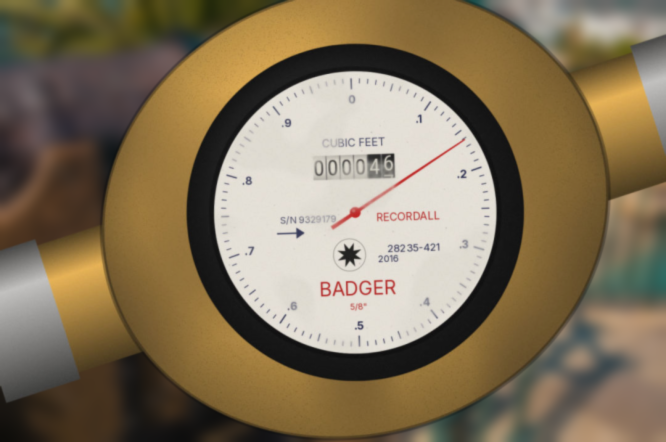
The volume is {"value": 46.16, "unit": "ft³"}
